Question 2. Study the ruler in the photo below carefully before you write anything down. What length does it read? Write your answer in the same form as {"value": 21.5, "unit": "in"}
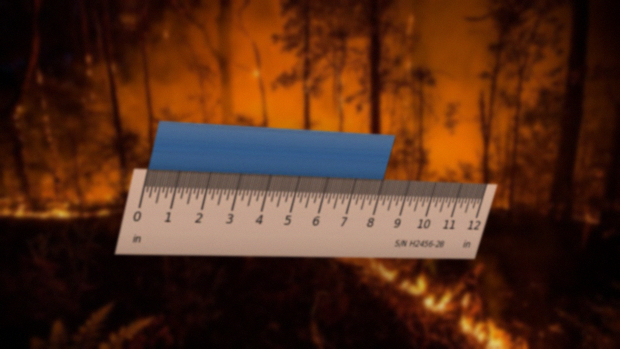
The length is {"value": 8, "unit": "in"}
